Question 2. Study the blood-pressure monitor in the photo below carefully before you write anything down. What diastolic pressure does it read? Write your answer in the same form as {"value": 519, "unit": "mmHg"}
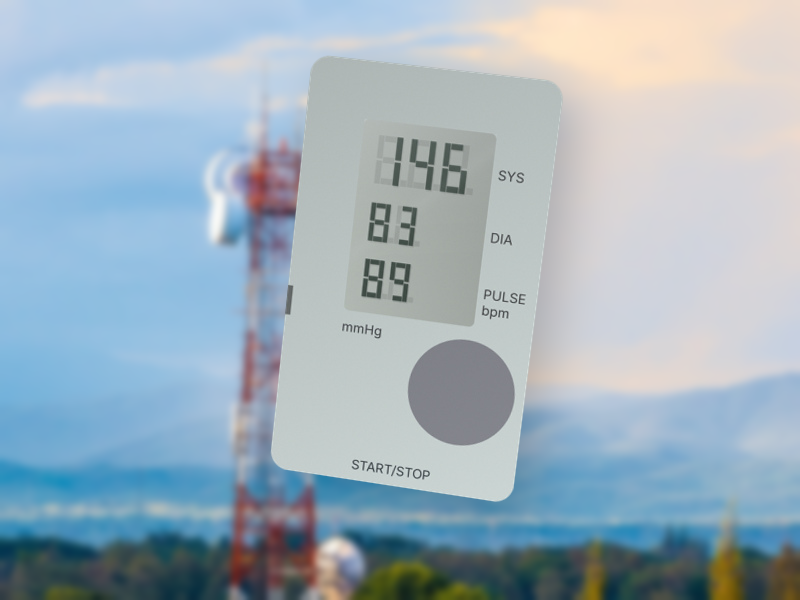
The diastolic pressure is {"value": 83, "unit": "mmHg"}
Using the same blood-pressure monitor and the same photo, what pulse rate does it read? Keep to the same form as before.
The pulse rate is {"value": 89, "unit": "bpm"}
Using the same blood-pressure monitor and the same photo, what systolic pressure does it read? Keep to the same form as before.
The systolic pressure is {"value": 146, "unit": "mmHg"}
